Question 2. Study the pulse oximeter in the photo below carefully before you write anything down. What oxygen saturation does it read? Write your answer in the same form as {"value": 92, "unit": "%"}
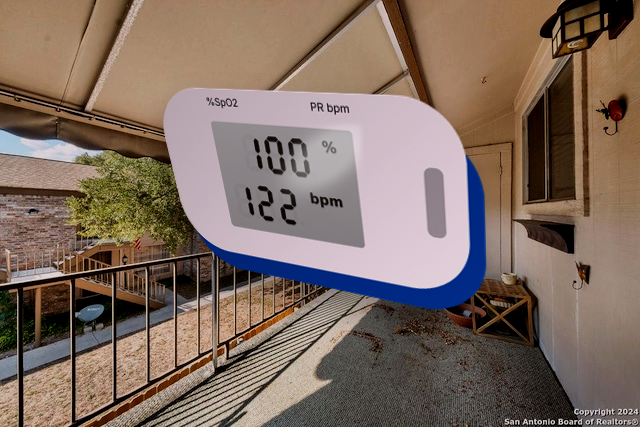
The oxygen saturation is {"value": 100, "unit": "%"}
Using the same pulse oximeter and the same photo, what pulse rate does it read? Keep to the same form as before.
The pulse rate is {"value": 122, "unit": "bpm"}
